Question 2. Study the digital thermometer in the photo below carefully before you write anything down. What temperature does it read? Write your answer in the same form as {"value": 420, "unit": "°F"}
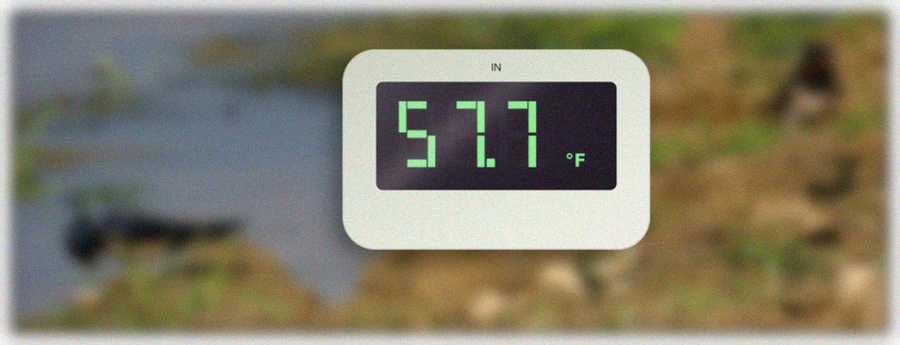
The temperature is {"value": 57.7, "unit": "°F"}
